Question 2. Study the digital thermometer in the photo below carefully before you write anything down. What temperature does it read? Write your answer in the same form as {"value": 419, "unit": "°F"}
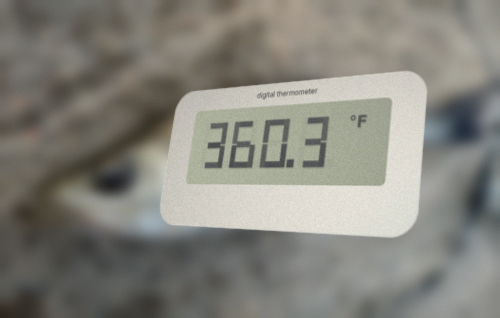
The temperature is {"value": 360.3, "unit": "°F"}
